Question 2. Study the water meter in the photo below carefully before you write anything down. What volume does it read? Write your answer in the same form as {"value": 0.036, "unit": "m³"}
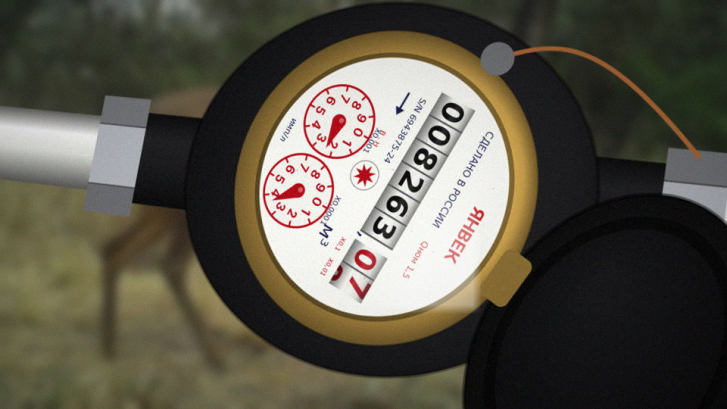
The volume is {"value": 8263.0723, "unit": "m³"}
